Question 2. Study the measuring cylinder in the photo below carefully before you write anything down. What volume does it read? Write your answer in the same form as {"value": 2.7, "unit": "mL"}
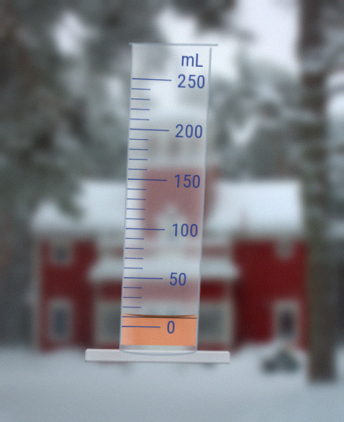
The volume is {"value": 10, "unit": "mL"}
